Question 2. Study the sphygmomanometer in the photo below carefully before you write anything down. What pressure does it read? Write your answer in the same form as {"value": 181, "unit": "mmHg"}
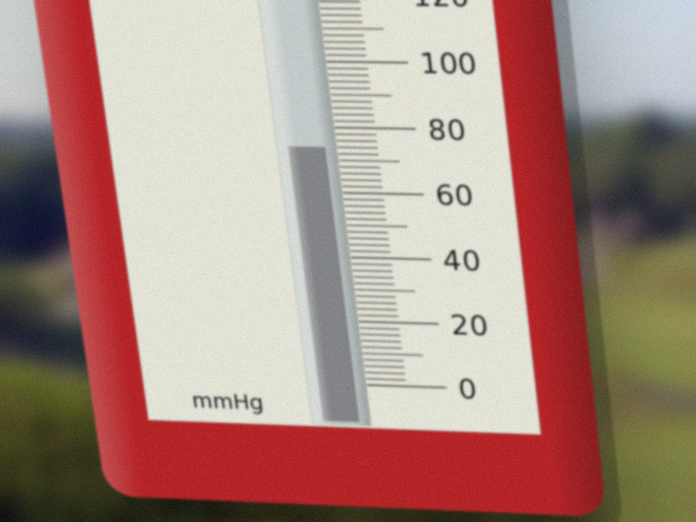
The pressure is {"value": 74, "unit": "mmHg"}
